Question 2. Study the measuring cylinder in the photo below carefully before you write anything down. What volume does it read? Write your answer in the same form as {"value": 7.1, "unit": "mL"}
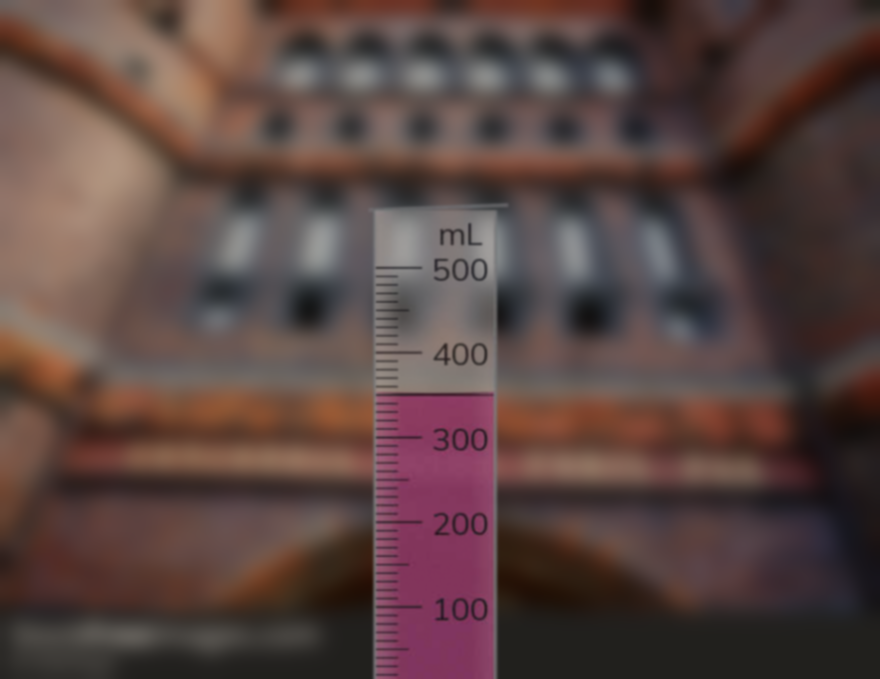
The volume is {"value": 350, "unit": "mL"}
